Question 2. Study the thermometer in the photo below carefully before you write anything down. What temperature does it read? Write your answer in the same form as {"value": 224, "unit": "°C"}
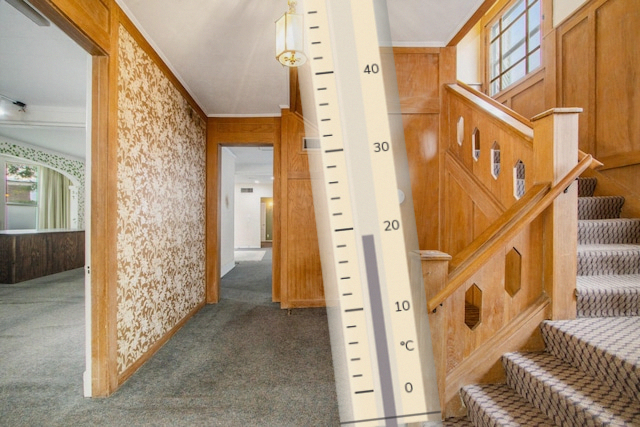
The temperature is {"value": 19, "unit": "°C"}
